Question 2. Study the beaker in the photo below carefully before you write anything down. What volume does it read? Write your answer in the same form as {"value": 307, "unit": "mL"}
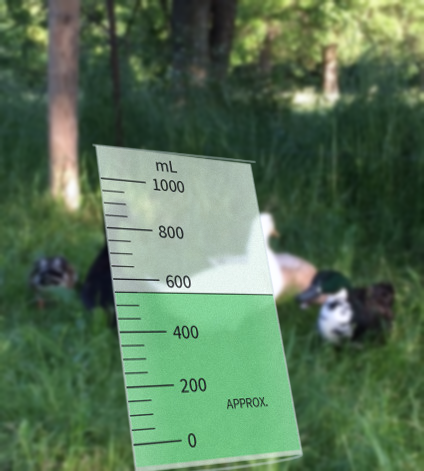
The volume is {"value": 550, "unit": "mL"}
